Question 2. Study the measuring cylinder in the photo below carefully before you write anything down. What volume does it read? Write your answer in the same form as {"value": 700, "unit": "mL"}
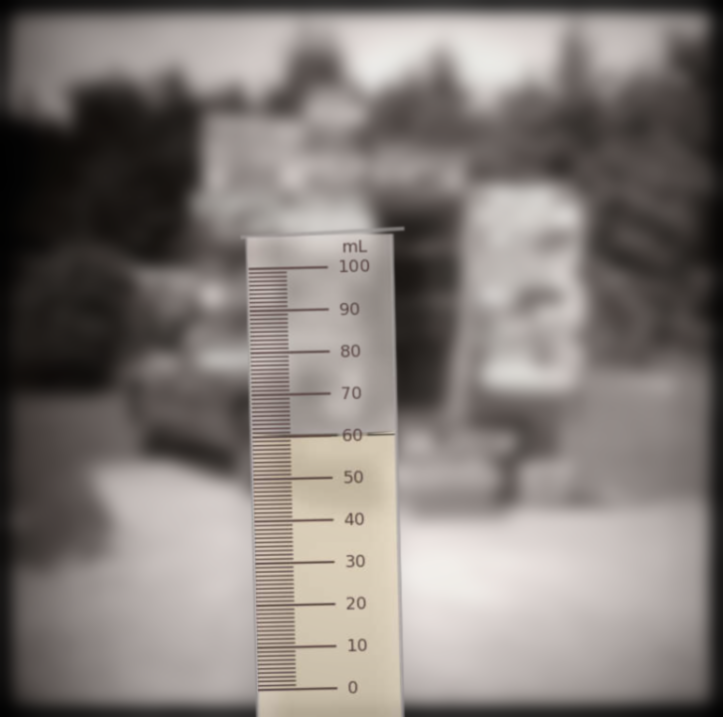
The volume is {"value": 60, "unit": "mL"}
